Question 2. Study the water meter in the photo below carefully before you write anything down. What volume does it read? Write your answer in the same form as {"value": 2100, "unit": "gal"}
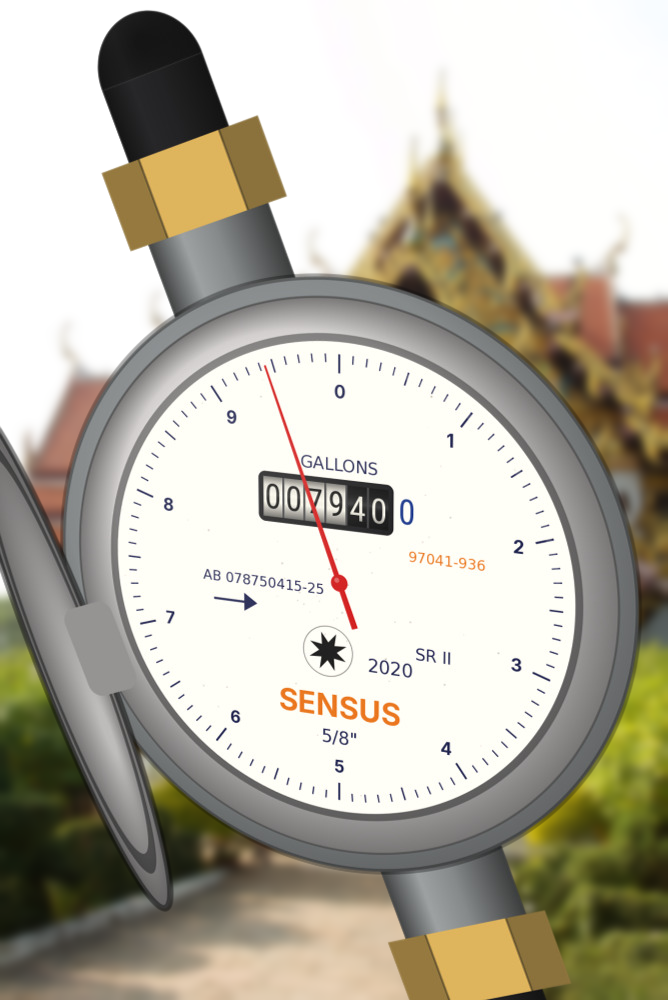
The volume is {"value": 79399.4, "unit": "gal"}
